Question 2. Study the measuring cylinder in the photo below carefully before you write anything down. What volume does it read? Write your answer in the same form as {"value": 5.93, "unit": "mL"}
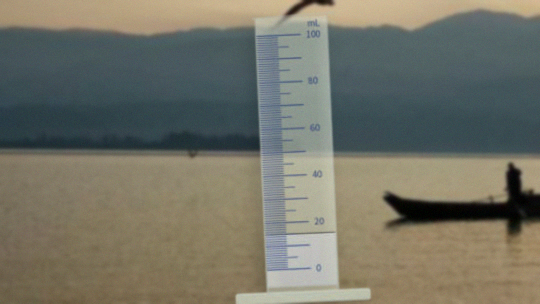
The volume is {"value": 15, "unit": "mL"}
